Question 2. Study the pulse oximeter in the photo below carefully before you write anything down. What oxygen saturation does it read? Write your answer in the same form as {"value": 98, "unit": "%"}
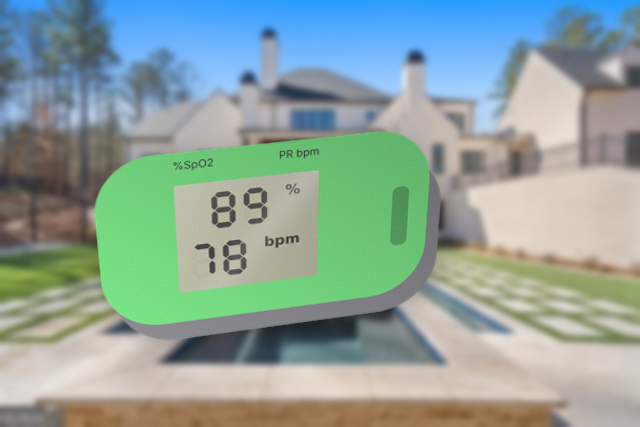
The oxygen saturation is {"value": 89, "unit": "%"}
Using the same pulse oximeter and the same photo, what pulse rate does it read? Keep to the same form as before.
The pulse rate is {"value": 78, "unit": "bpm"}
